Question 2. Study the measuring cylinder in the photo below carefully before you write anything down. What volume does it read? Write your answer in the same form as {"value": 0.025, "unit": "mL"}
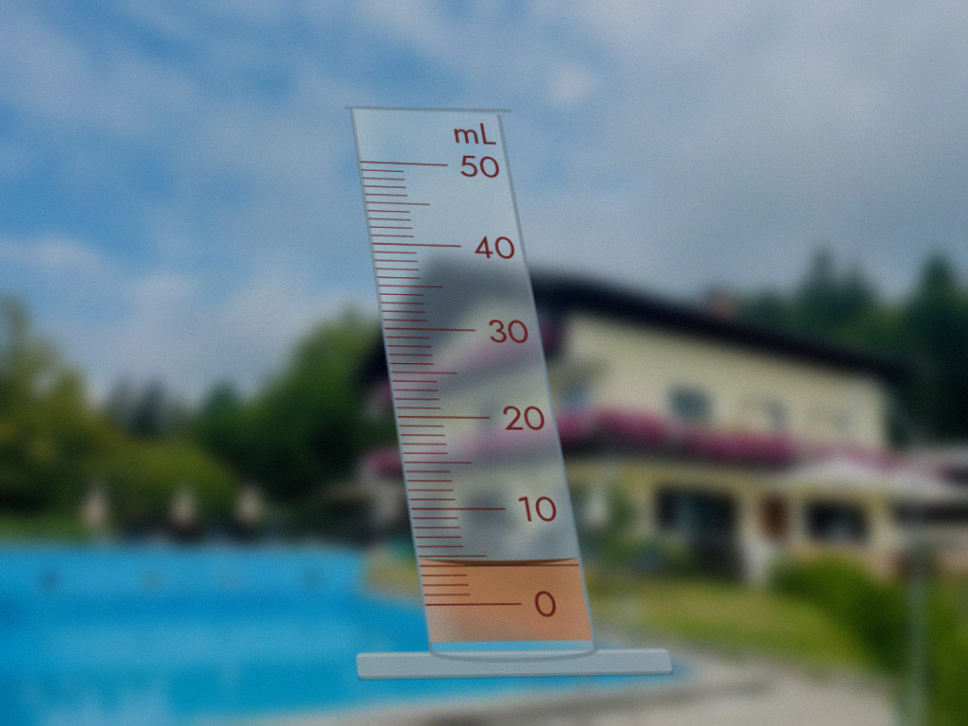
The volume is {"value": 4, "unit": "mL"}
